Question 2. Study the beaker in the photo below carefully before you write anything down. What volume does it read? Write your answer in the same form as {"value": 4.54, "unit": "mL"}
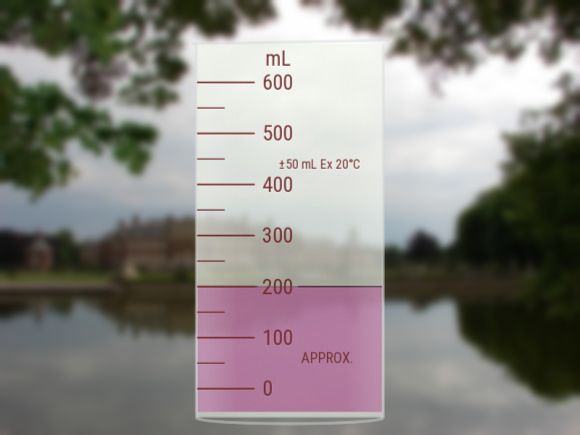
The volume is {"value": 200, "unit": "mL"}
